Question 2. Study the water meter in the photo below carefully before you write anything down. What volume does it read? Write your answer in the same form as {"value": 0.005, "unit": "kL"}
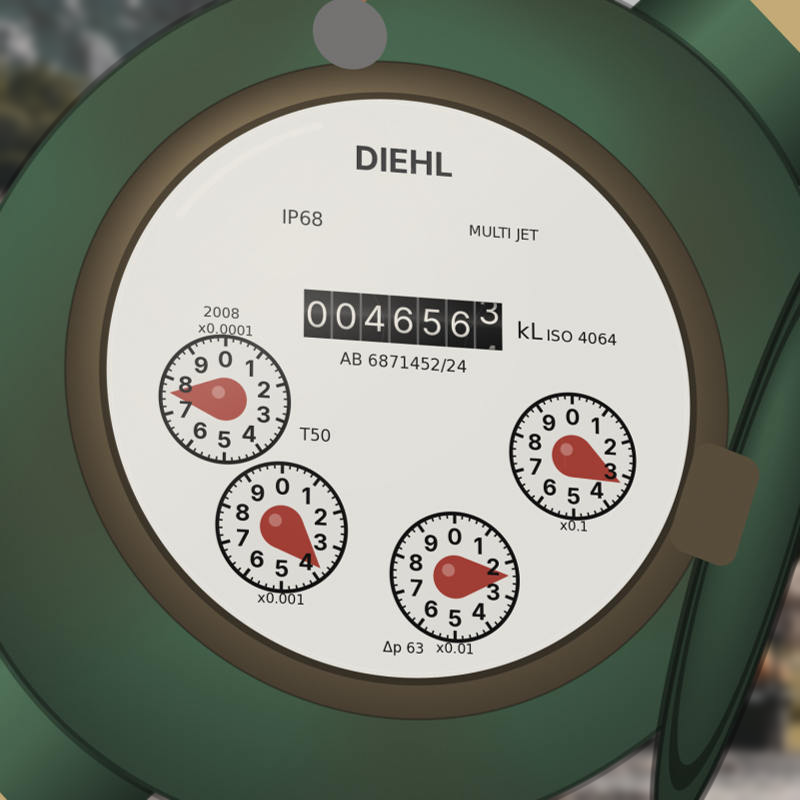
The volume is {"value": 46563.3237, "unit": "kL"}
